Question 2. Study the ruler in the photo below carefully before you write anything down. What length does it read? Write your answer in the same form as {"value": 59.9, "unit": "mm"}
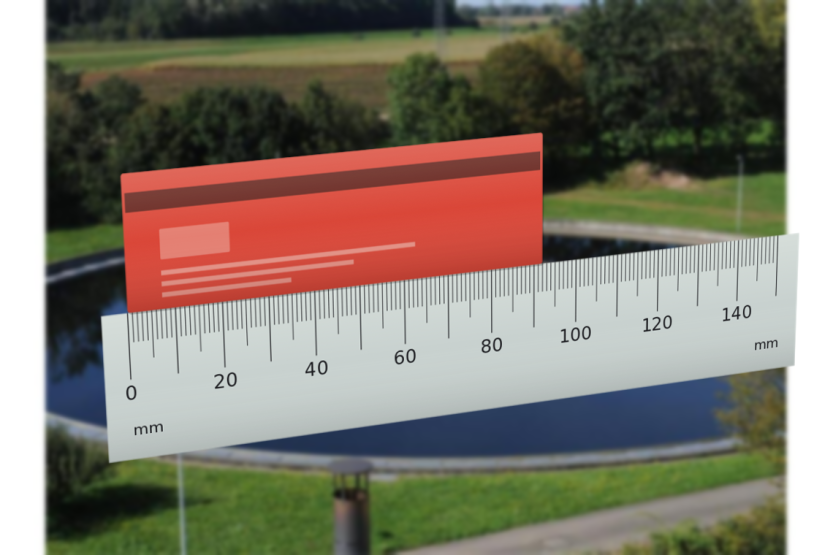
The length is {"value": 92, "unit": "mm"}
